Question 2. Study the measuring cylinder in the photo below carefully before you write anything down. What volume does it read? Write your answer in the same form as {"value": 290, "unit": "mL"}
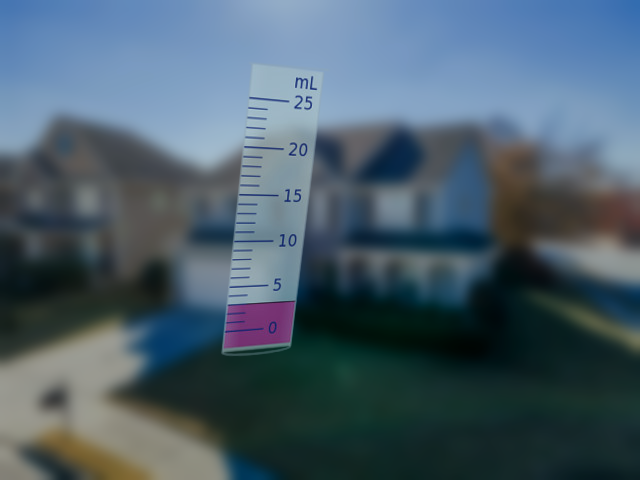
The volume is {"value": 3, "unit": "mL"}
